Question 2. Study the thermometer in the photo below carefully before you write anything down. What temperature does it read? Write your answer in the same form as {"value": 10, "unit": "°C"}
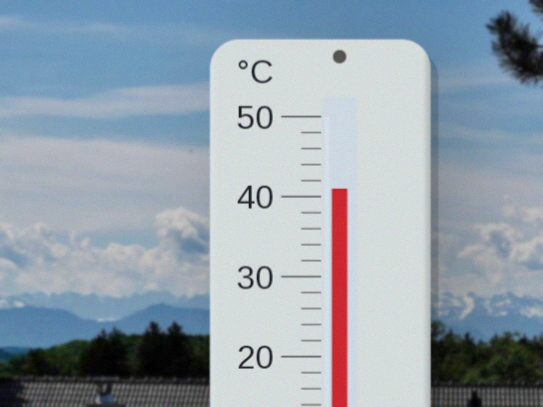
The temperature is {"value": 41, "unit": "°C"}
